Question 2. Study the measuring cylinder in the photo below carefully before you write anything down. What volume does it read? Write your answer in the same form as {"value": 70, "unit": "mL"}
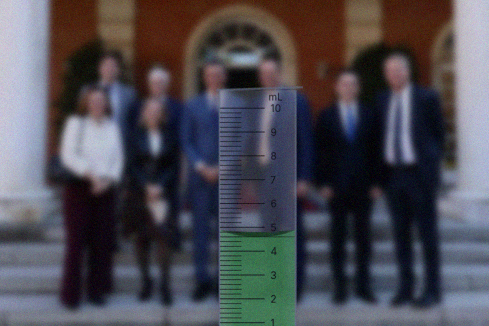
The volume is {"value": 4.6, "unit": "mL"}
